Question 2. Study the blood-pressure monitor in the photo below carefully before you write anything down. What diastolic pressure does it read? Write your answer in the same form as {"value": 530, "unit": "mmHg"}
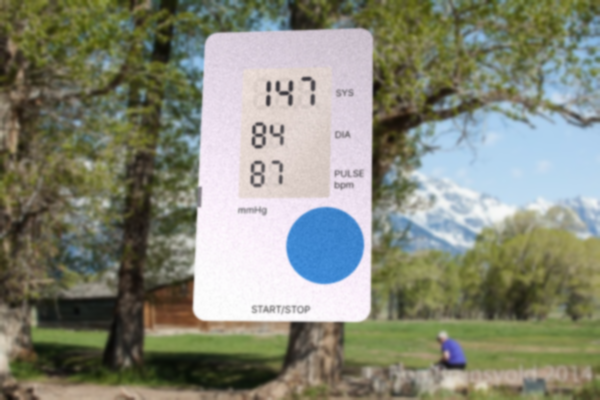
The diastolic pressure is {"value": 84, "unit": "mmHg"}
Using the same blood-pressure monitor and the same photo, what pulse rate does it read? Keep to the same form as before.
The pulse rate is {"value": 87, "unit": "bpm"}
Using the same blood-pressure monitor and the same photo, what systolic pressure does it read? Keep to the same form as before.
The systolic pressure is {"value": 147, "unit": "mmHg"}
